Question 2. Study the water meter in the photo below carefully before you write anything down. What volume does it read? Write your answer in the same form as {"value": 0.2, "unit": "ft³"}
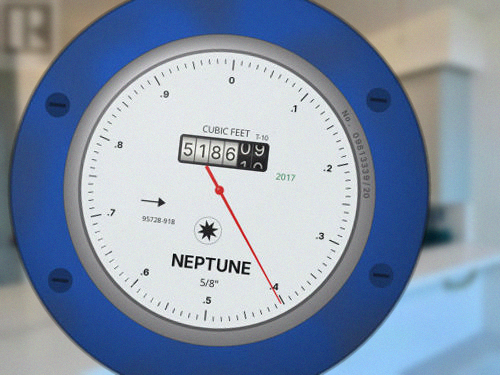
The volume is {"value": 518609.40, "unit": "ft³"}
